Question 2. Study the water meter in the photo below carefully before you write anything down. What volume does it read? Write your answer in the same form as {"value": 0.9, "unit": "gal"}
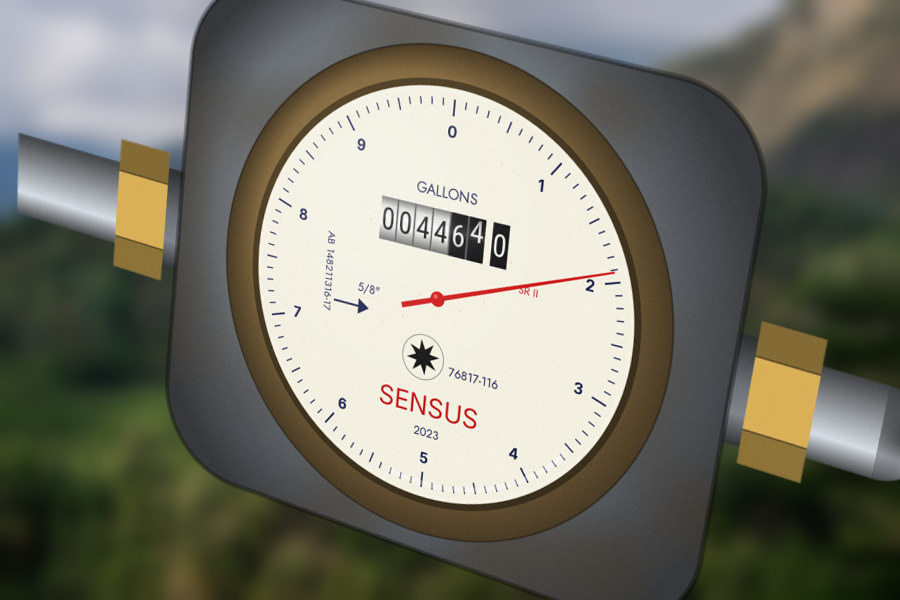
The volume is {"value": 44641.9, "unit": "gal"}
